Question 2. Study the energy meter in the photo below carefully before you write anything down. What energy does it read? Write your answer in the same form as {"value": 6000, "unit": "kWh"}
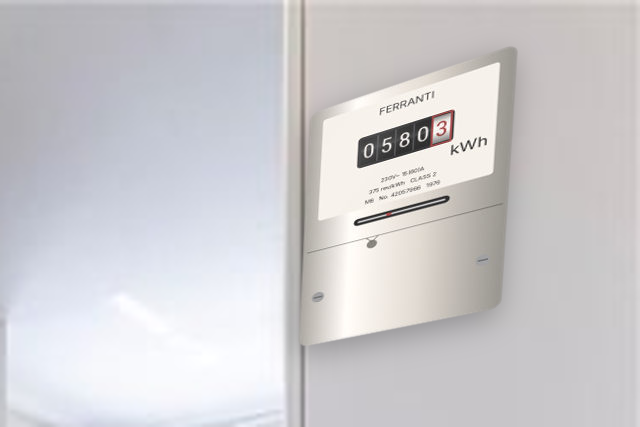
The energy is {"value": 580.3, "unit": "kWh"}
